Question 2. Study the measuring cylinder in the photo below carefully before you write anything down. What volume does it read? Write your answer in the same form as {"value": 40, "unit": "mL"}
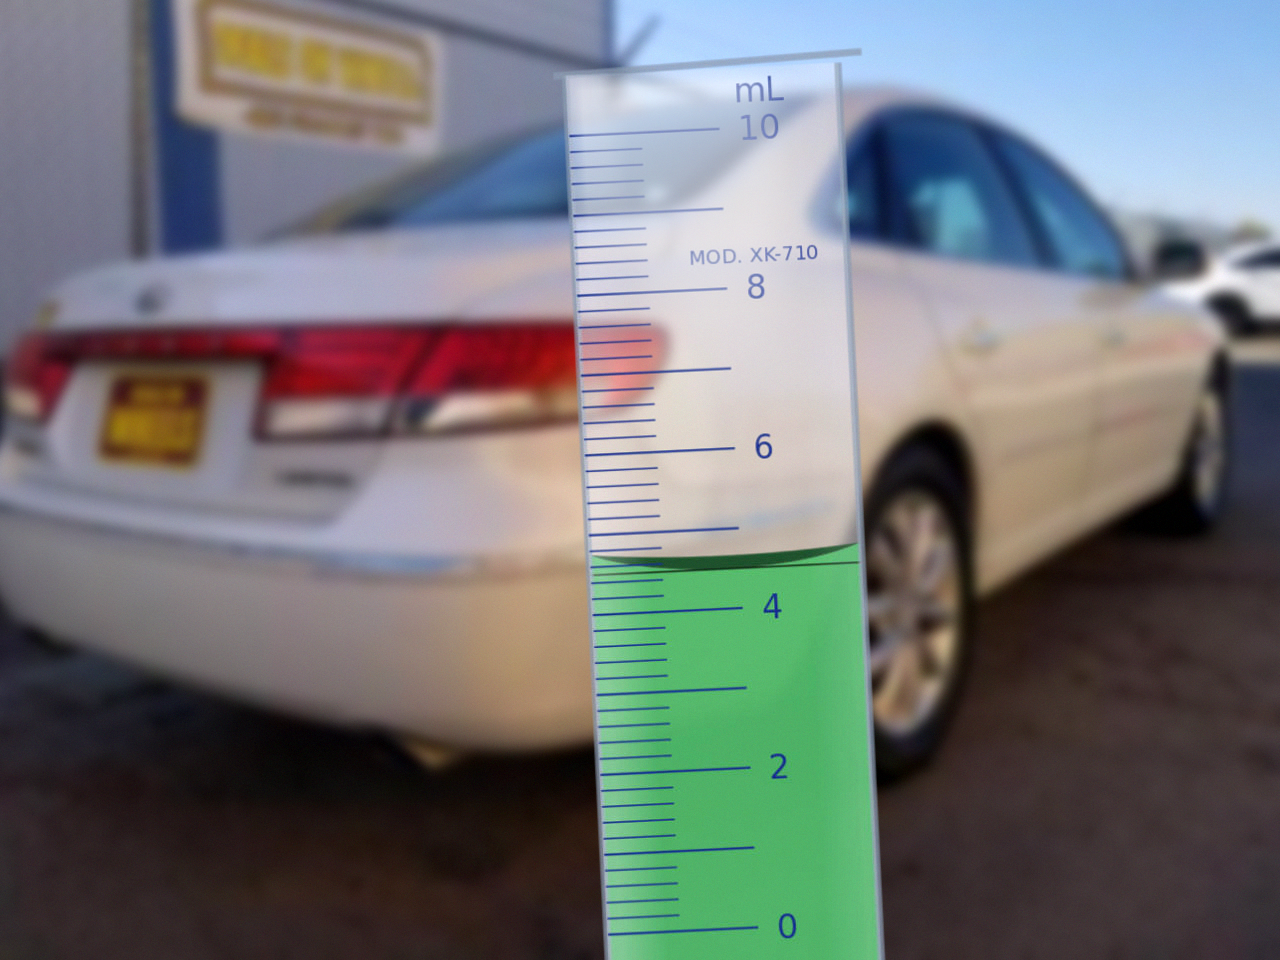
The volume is {"value": 4.5, "unit": "mL"}
